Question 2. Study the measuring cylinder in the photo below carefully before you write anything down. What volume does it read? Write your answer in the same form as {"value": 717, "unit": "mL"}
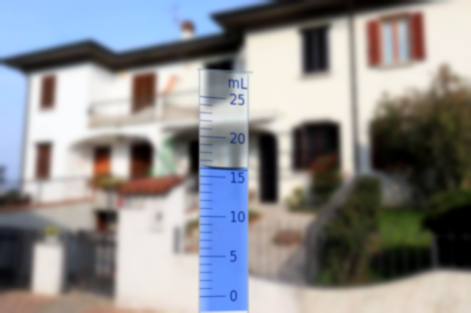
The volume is {"value": 16, "unit": "mL"}
